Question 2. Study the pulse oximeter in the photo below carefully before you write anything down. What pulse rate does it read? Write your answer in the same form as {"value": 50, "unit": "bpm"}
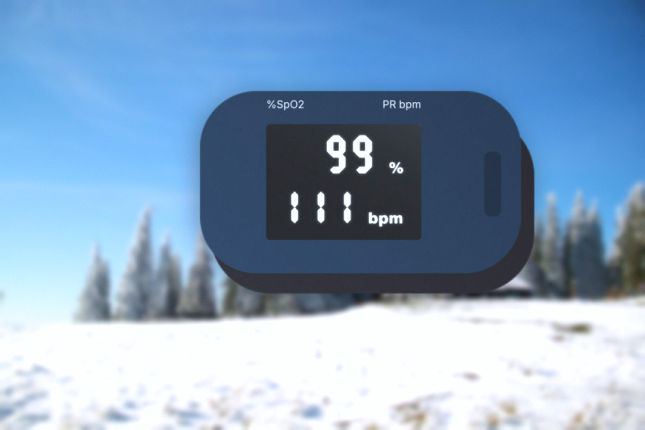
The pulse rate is {"value": 111, "unit": "bpm"}
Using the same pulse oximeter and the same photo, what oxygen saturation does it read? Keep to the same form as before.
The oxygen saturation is {"value": 99, "unit": "%"}
